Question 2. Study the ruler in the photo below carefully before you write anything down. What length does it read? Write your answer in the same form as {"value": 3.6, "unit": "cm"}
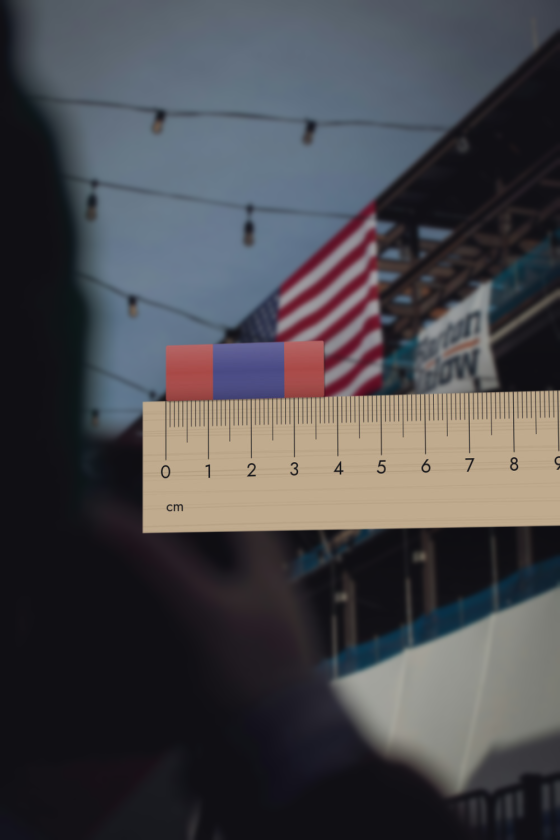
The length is {"value": 3.7, "unit": "cm"}
